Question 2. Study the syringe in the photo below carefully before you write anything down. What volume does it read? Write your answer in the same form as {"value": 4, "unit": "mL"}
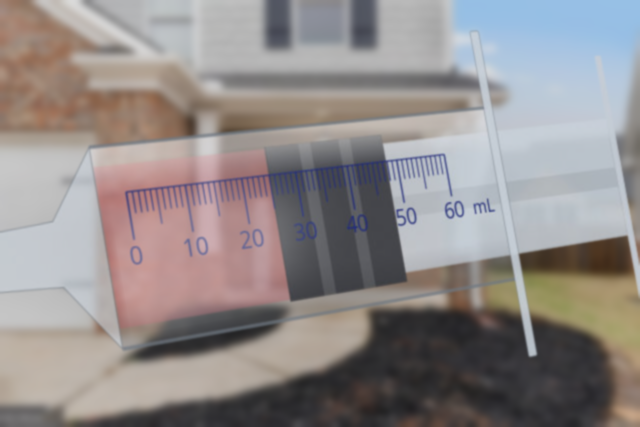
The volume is {"value": 25, "unit": "mL"}
